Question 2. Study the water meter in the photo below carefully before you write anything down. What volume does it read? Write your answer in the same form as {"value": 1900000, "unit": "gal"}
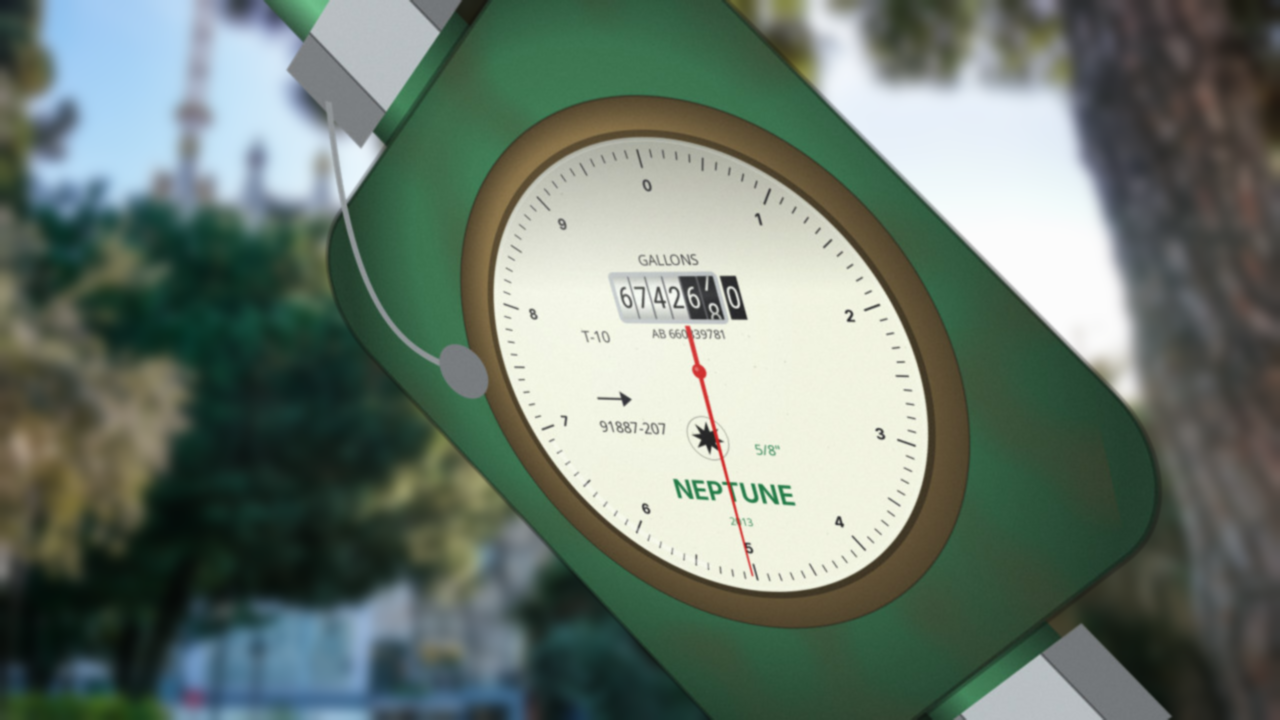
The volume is {"value": 6742675.0, "unit": "gal"}
